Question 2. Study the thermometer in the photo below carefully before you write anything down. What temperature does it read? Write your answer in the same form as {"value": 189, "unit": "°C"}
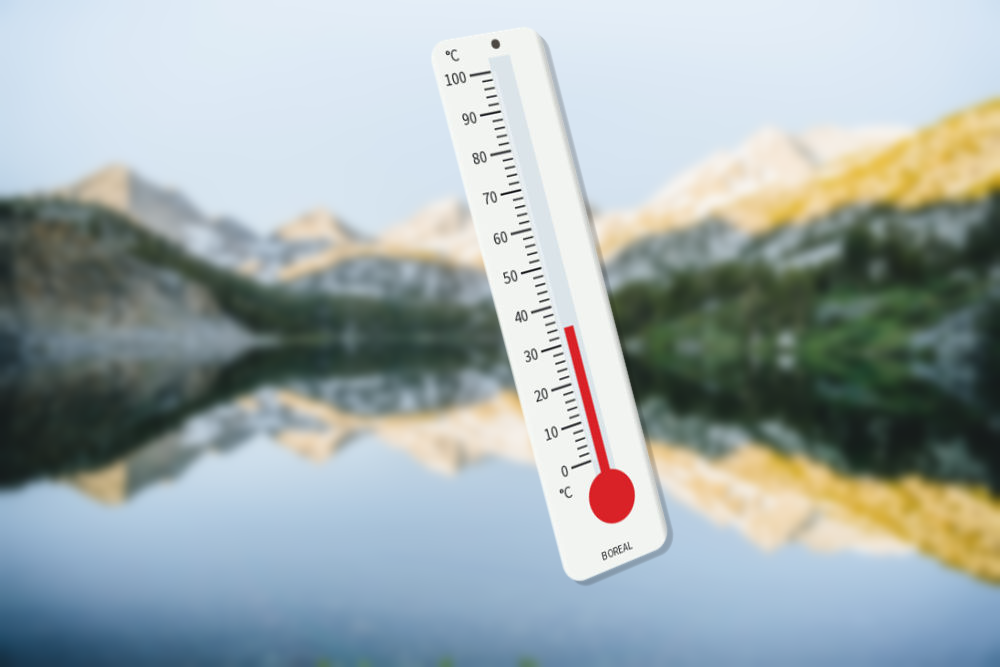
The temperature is {"value": 34, "unit": "°C"}
